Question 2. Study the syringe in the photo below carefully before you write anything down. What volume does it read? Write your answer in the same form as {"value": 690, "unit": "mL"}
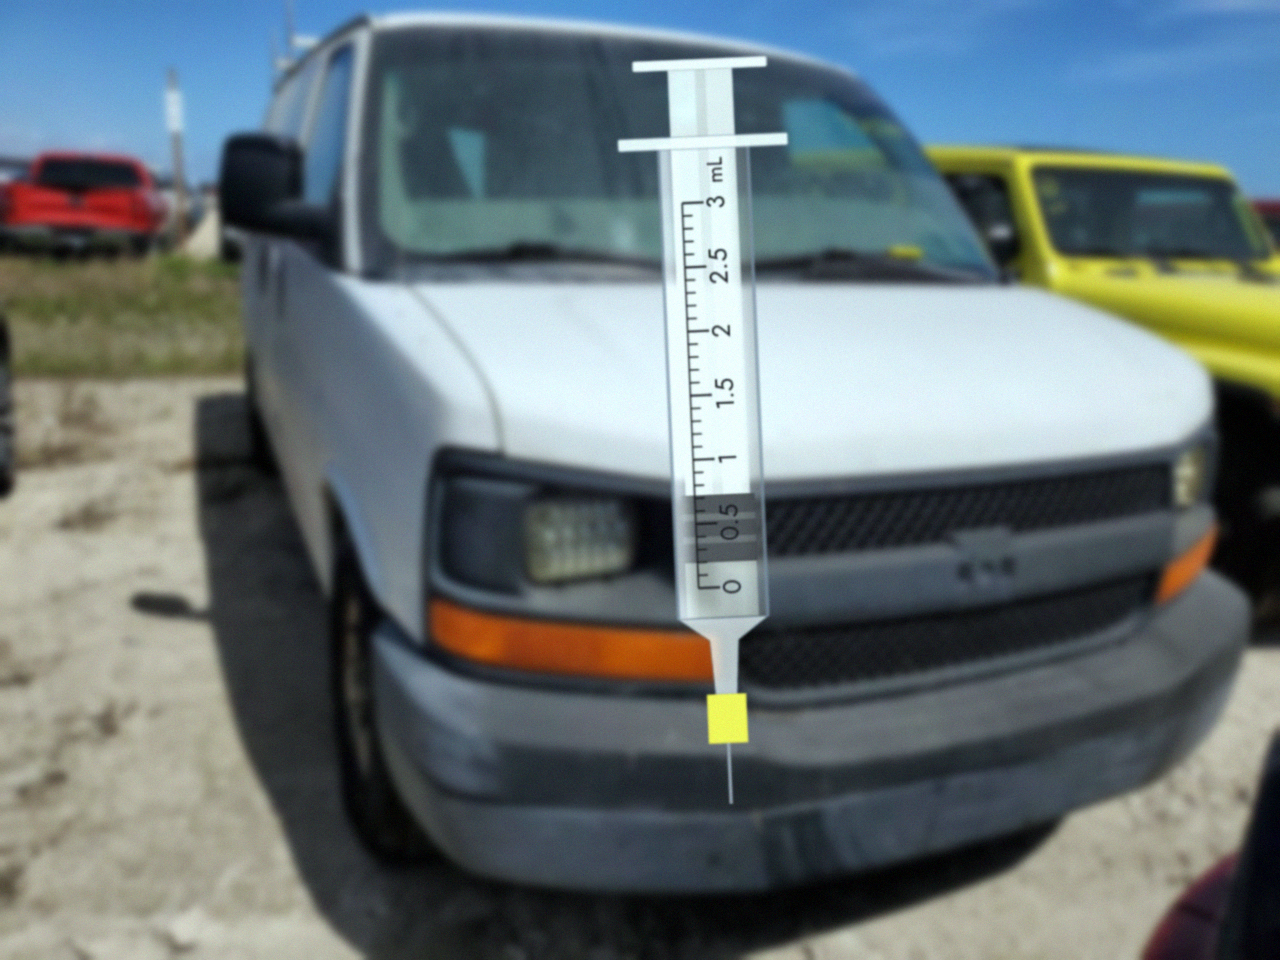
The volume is {"value": 0.2, "unit": "mL"}
